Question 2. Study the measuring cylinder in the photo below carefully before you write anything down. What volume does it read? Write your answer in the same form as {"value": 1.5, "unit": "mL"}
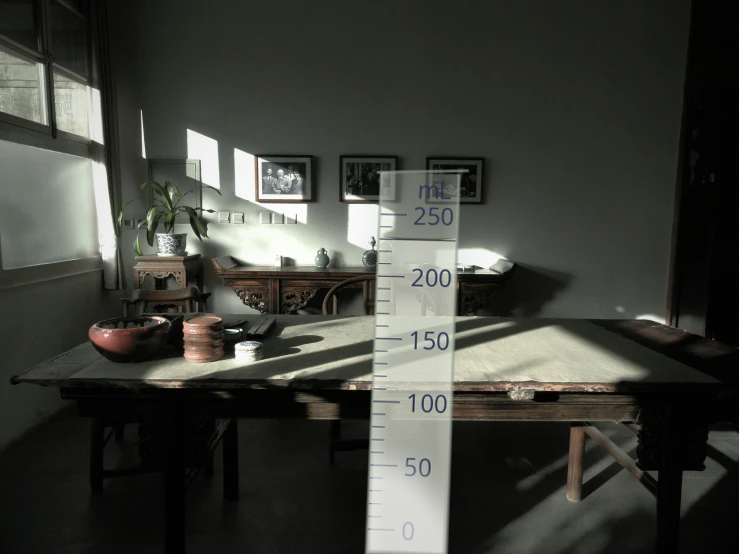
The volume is {"value": 230, "unit": "mL"}
